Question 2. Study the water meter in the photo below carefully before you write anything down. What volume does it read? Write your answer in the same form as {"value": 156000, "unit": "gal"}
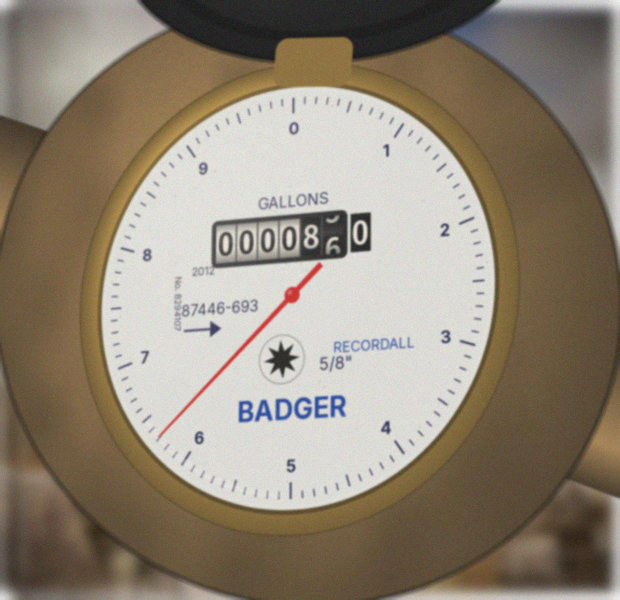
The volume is {"value": 856.3, "unit": "gal"}
